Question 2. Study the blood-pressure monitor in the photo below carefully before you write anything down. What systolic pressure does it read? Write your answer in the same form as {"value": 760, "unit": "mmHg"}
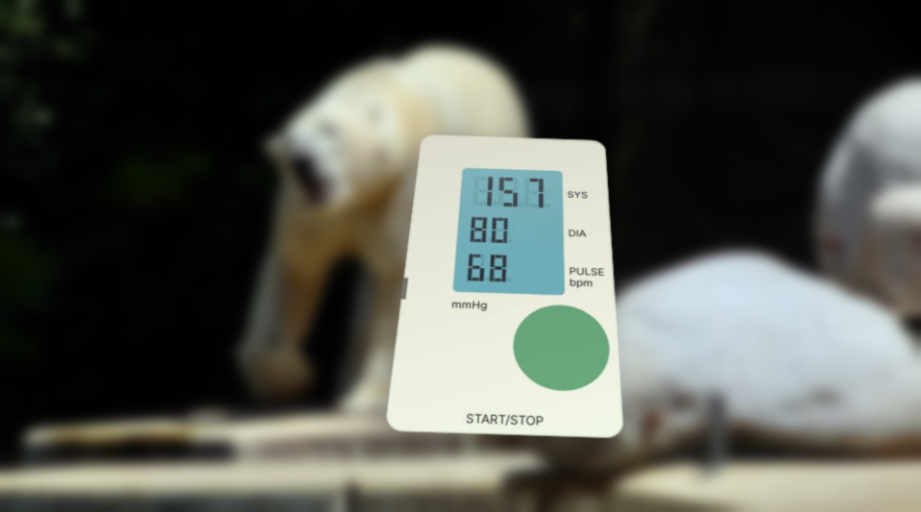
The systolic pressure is {"value": 157, "unit": "mmHg"}
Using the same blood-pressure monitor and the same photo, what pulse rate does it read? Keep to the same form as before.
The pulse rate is {"value": 68, "unit": "bpm"}
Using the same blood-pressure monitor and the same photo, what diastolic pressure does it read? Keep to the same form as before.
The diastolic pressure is {"value": 80, "unit": "mmHg"}
